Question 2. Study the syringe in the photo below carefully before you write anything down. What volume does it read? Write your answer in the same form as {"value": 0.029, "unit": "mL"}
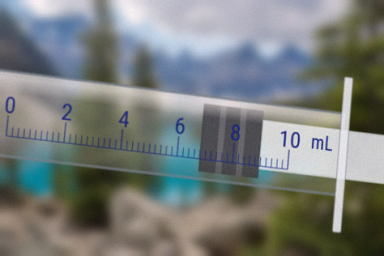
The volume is {"value": 6.8, "unit": "mL"}
